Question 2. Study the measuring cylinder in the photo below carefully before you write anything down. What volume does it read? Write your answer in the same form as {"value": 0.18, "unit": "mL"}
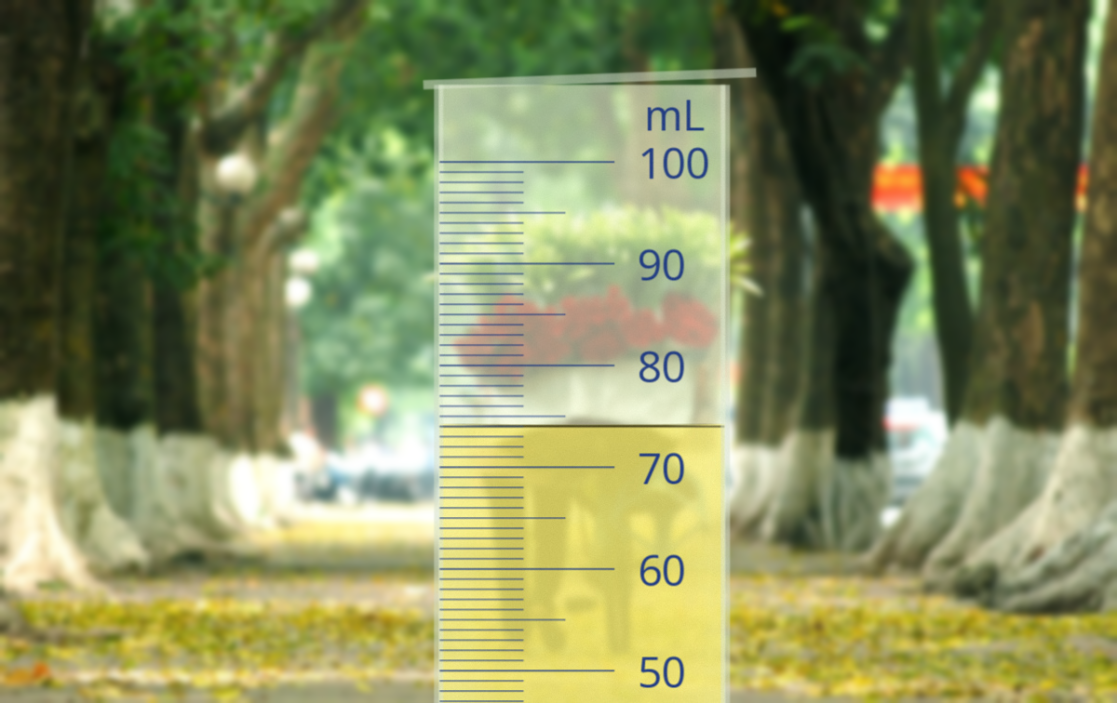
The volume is {"value": 74, "unit": "mL"}
